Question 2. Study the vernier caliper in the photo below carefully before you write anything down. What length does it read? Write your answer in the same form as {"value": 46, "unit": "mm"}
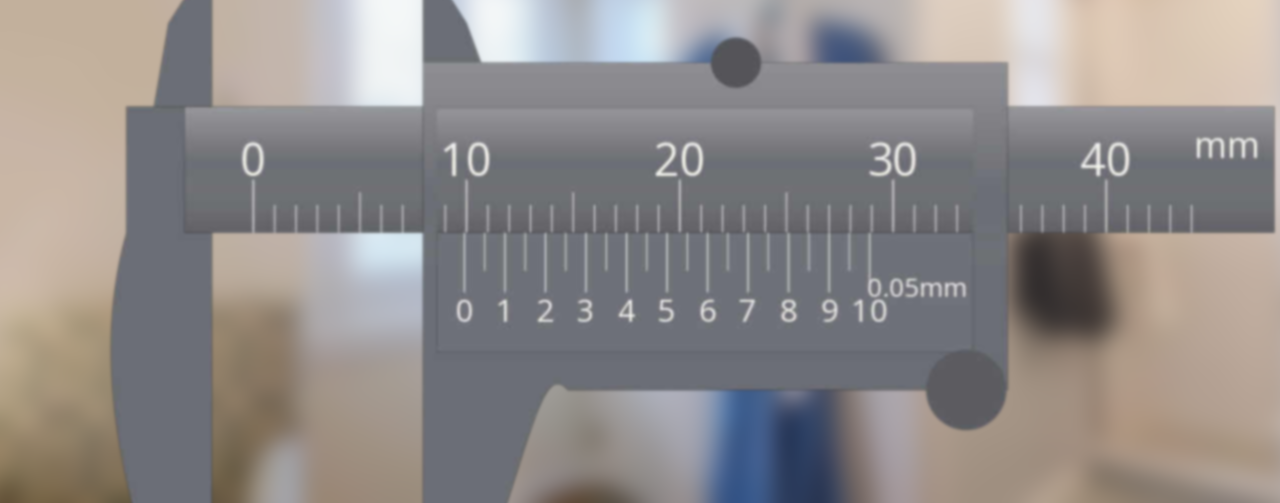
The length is {"value": 9.9, "unit": "mm"}
